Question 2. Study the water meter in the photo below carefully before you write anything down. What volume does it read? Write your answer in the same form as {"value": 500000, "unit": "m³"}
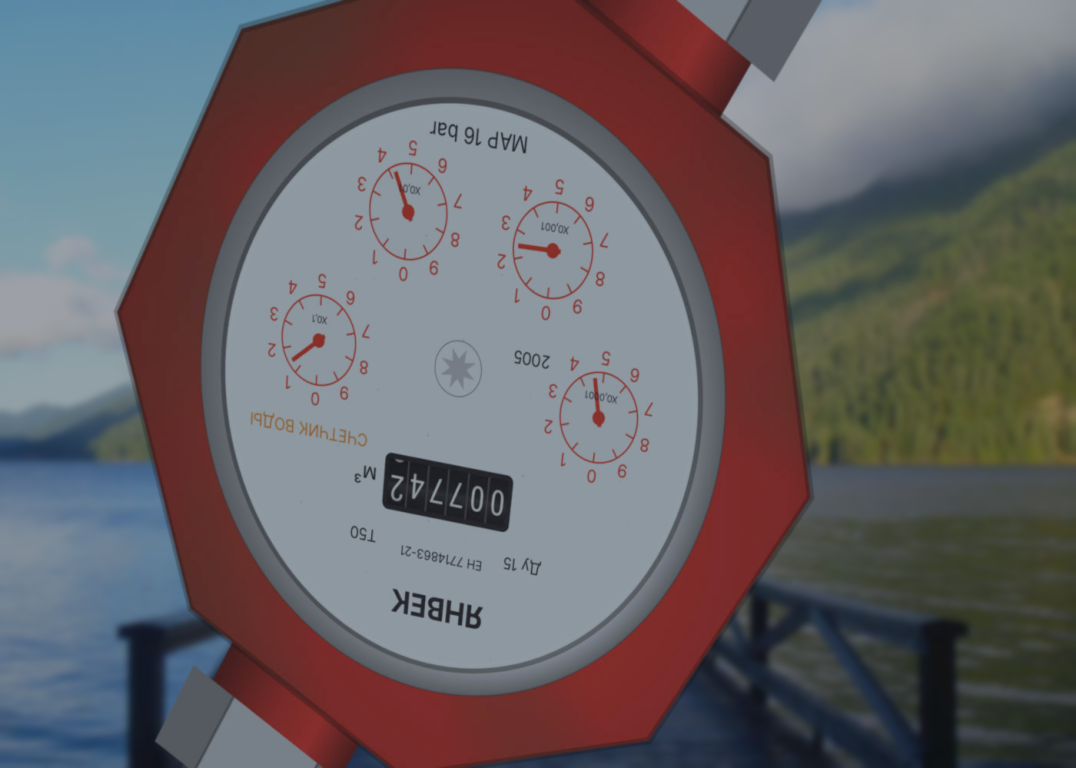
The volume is {"value": 7742.1424, "unit": "m³"}
